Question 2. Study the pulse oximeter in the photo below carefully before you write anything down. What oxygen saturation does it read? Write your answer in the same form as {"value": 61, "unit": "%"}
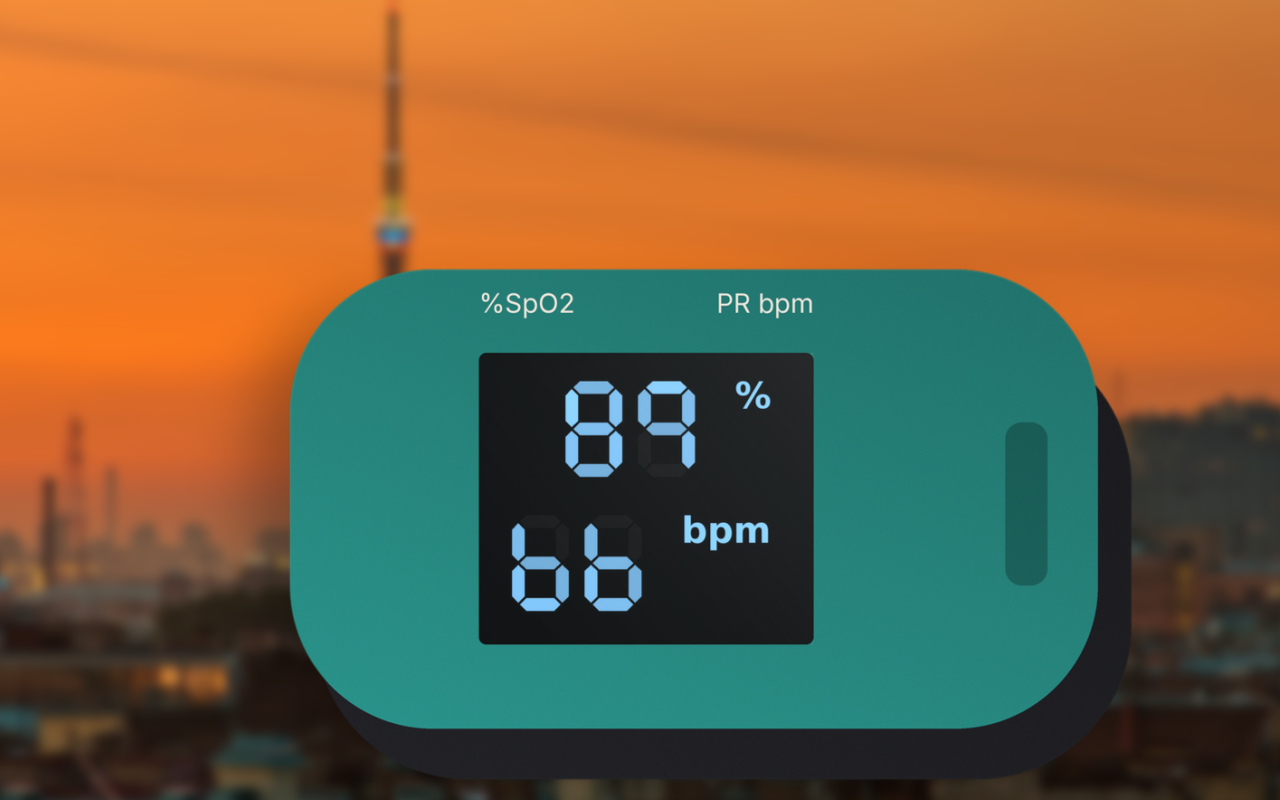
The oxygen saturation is {"value": 89, "unit": "%"}
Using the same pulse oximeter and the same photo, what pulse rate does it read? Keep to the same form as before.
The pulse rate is {"value": 66, "unit": "bpm"}
